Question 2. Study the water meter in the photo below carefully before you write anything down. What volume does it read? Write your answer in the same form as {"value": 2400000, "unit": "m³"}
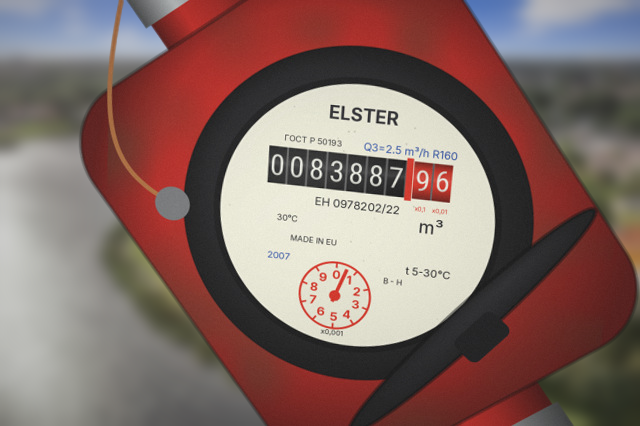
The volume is {"value": 83887.960, "unit": "m³"}
